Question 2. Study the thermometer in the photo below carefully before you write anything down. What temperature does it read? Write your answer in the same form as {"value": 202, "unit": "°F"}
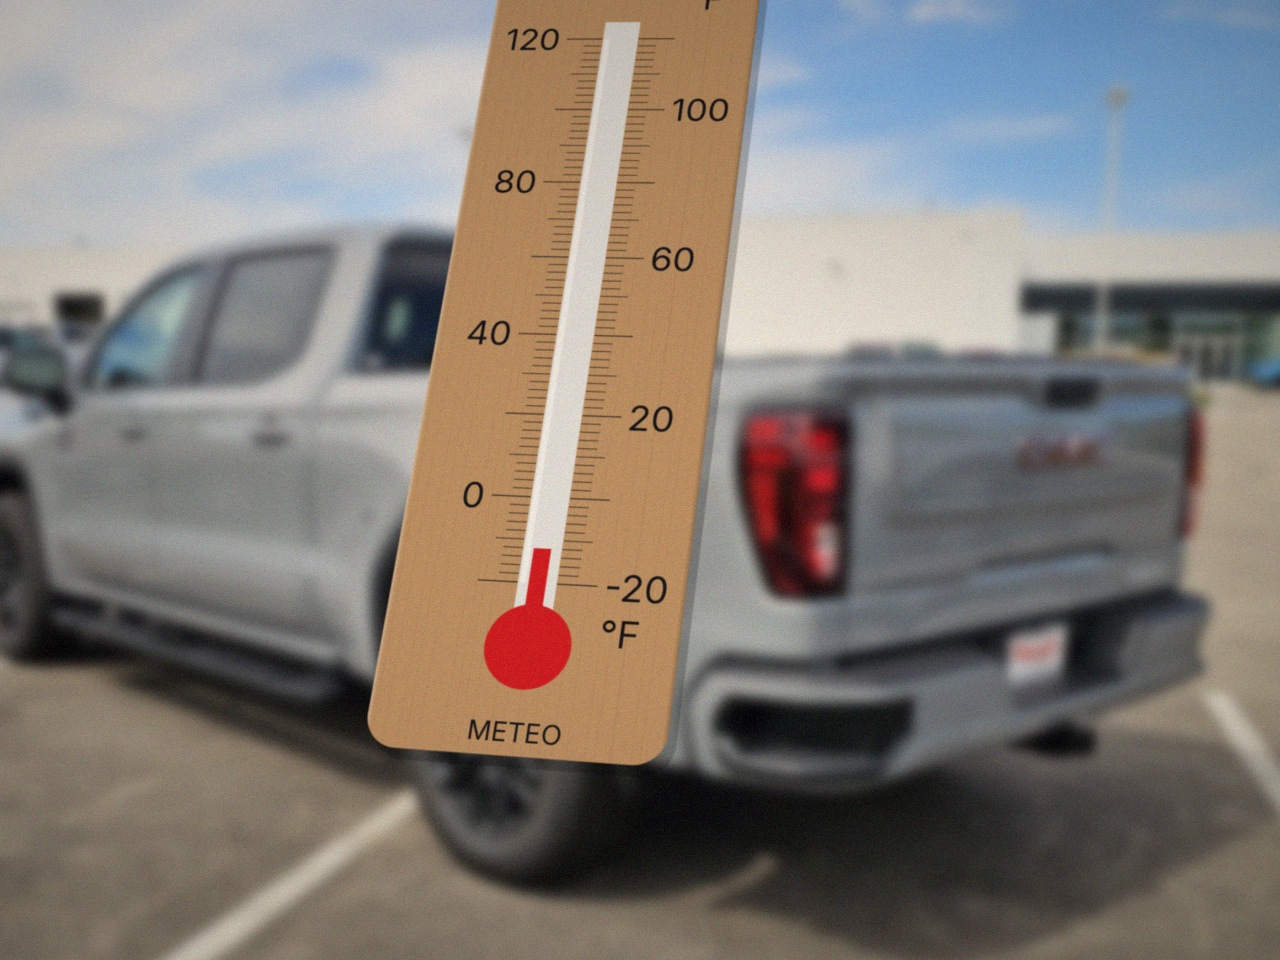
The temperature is {"value": -12, "unit": "°F"}
